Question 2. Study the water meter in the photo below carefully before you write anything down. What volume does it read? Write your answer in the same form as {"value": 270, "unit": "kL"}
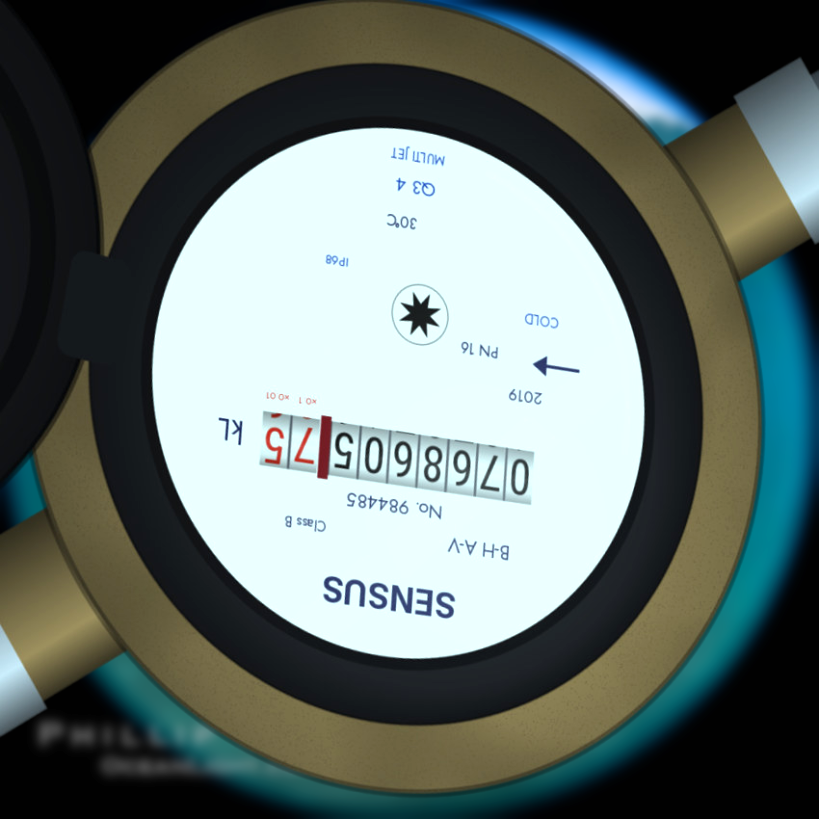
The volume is {"value": 768605.75, "unit": "kL"}
